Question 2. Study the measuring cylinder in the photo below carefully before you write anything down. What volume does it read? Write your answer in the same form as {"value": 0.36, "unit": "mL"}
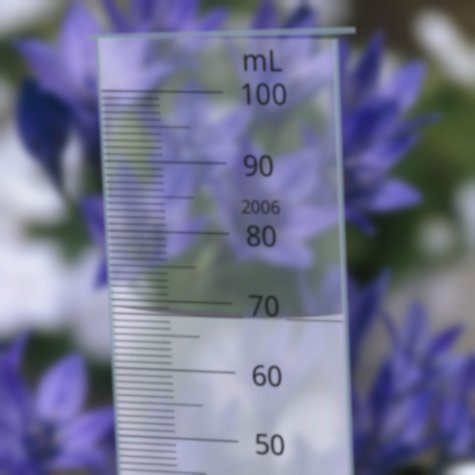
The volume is {"value": 68, "unit": "mL"}
